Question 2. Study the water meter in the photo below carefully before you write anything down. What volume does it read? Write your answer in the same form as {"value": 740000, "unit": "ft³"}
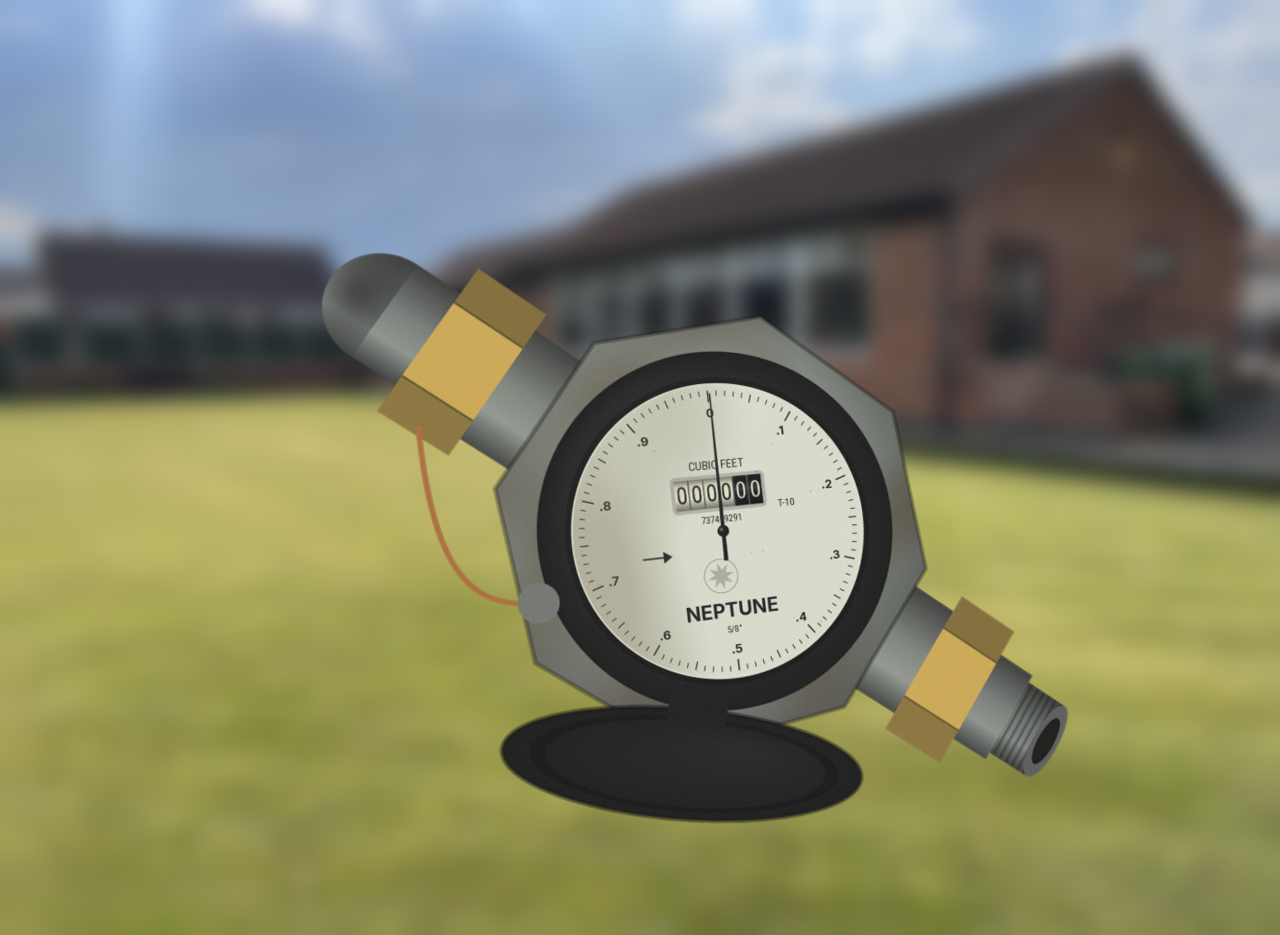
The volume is {"value": 0.00, "unit": "ft³"}
